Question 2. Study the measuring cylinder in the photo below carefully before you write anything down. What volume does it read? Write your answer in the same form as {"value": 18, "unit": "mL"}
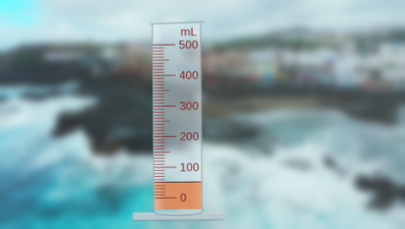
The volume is {"value": 50, "unit": "mL"}
